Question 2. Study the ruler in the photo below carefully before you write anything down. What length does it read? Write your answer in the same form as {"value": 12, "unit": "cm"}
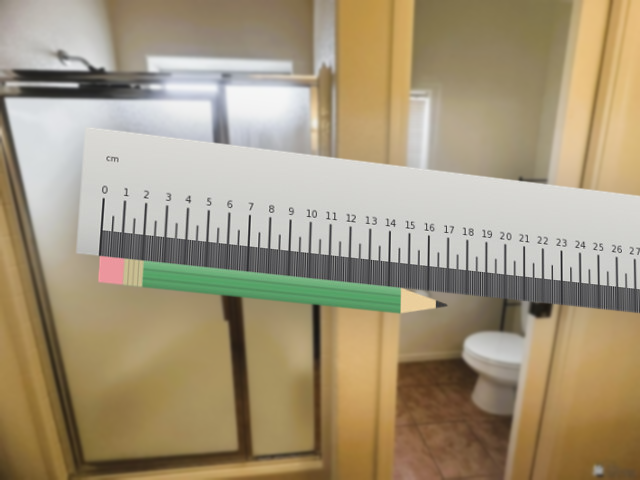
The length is {"value": 17, "unit": "cm"}
